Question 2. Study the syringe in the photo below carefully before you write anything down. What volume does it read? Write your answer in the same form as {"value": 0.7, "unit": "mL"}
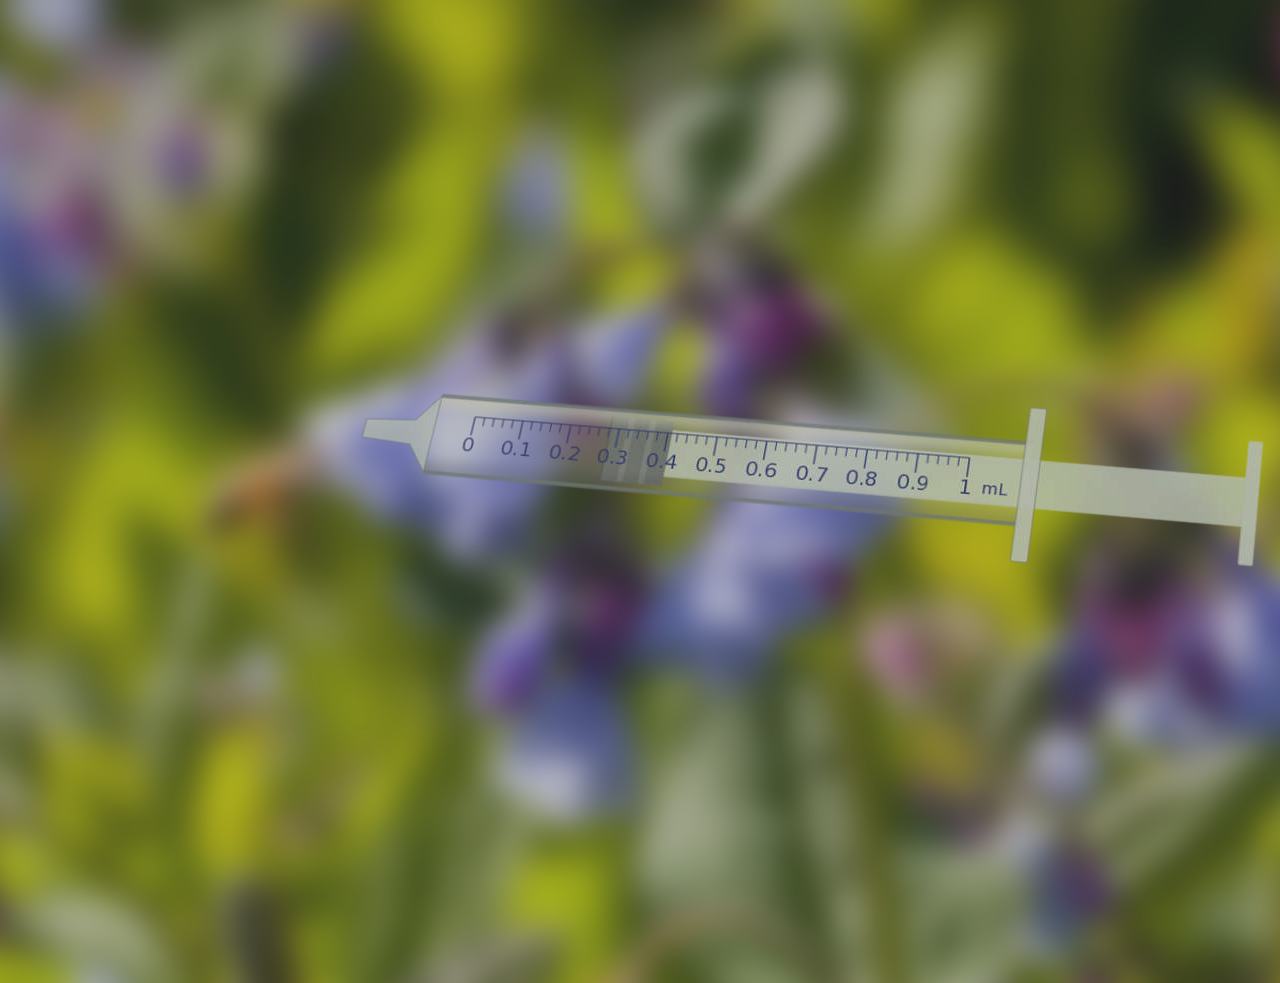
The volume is {"value": 0.28, "unit": "mL"}
